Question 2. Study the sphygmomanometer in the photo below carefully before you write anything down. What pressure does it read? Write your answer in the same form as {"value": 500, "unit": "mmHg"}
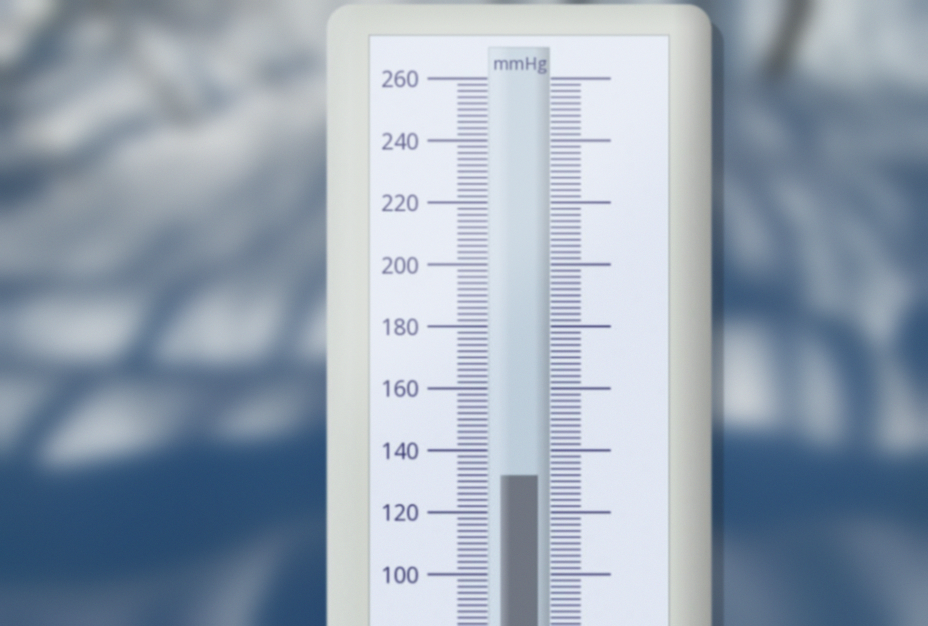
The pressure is {"value": 132, "unit": "mmHg"}
